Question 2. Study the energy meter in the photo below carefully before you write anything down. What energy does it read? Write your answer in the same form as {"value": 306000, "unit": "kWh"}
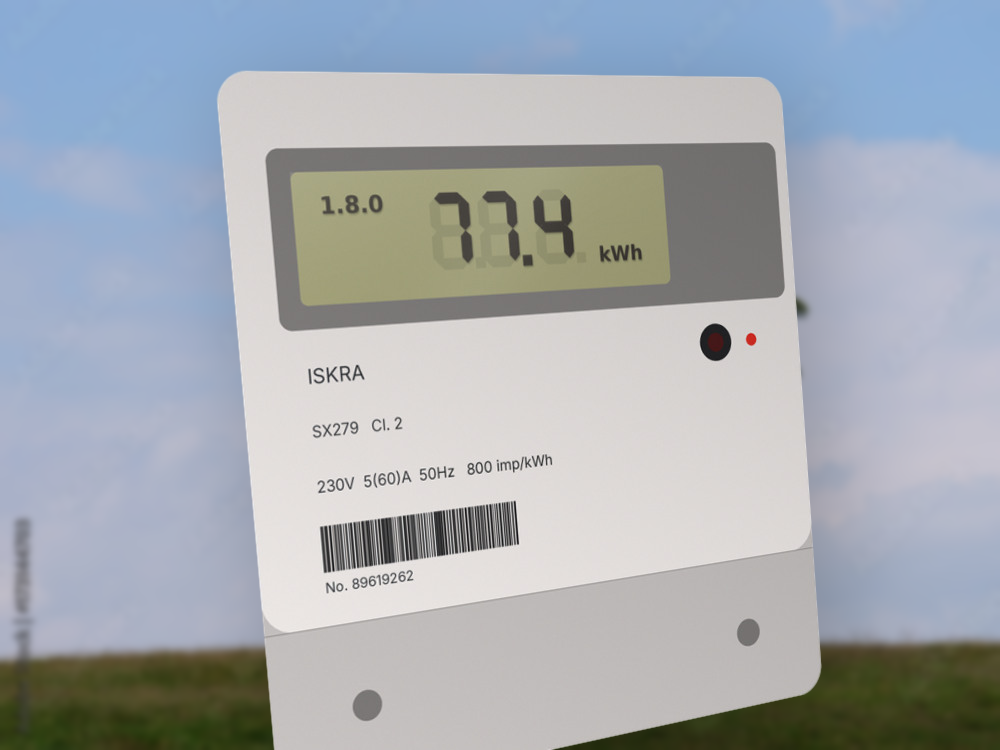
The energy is {"value": 77.4, "unit": "kWh"}
